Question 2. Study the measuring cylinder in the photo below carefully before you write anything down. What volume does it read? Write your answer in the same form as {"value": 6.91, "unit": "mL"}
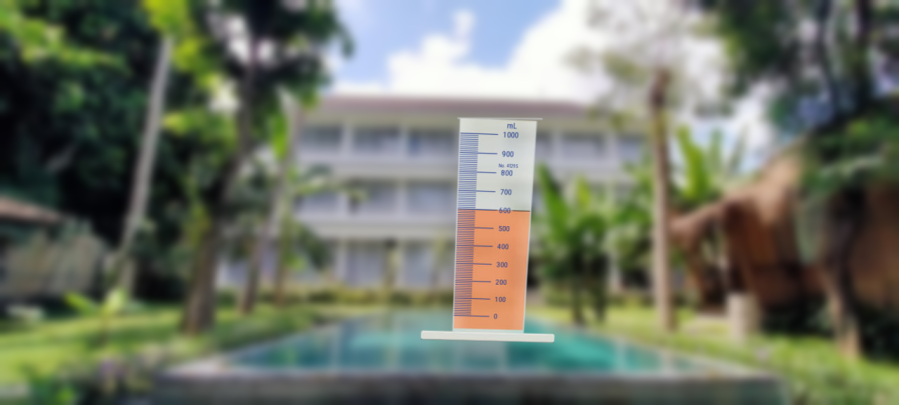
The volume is {"value": 600, "unit": "mL"}
